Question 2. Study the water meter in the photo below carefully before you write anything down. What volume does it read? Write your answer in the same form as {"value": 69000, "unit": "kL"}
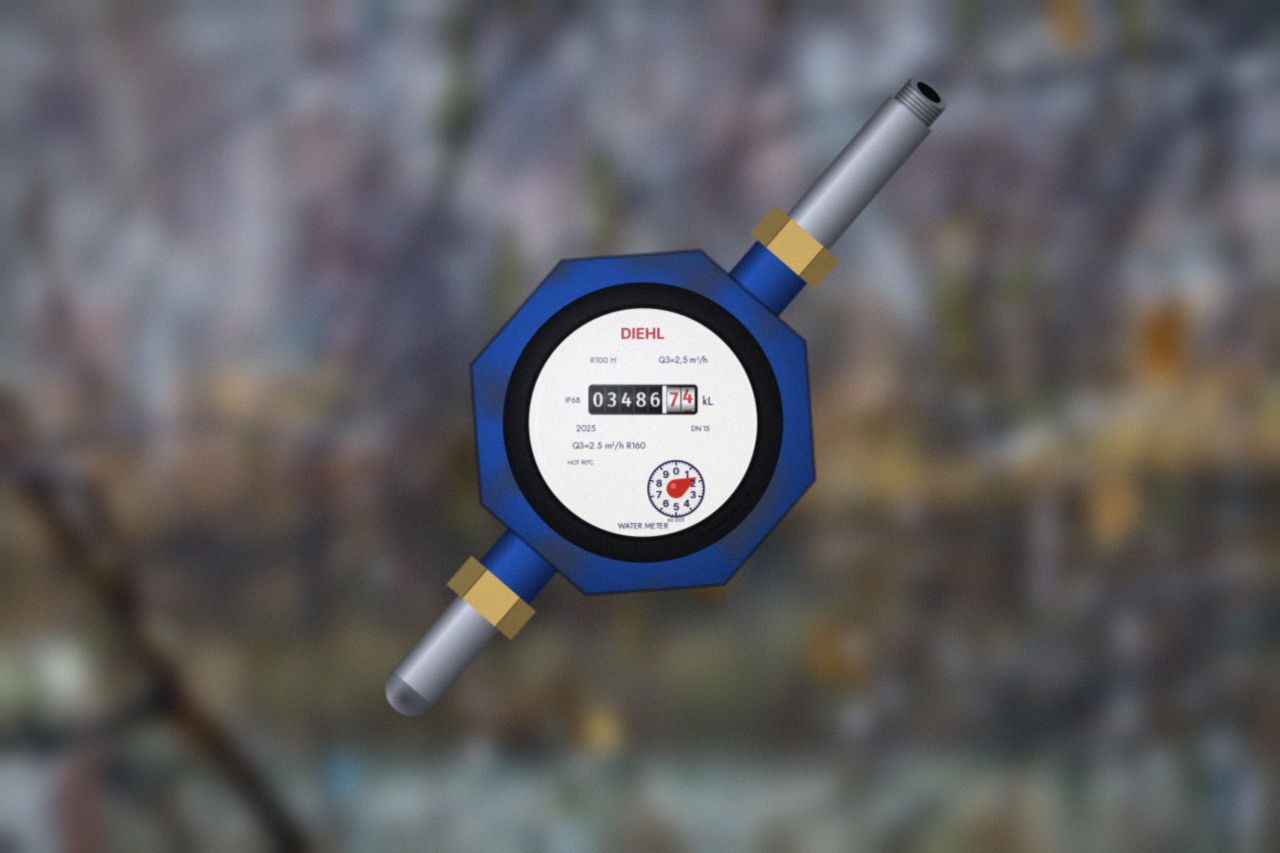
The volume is {"value": 3486.741, "unit": "kL"}
